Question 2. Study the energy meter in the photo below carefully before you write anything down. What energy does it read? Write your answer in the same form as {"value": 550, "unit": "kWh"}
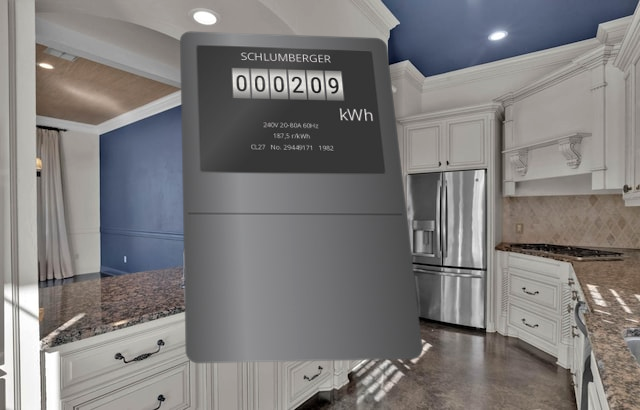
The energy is {"value": 209, "unit": "kWh"}
